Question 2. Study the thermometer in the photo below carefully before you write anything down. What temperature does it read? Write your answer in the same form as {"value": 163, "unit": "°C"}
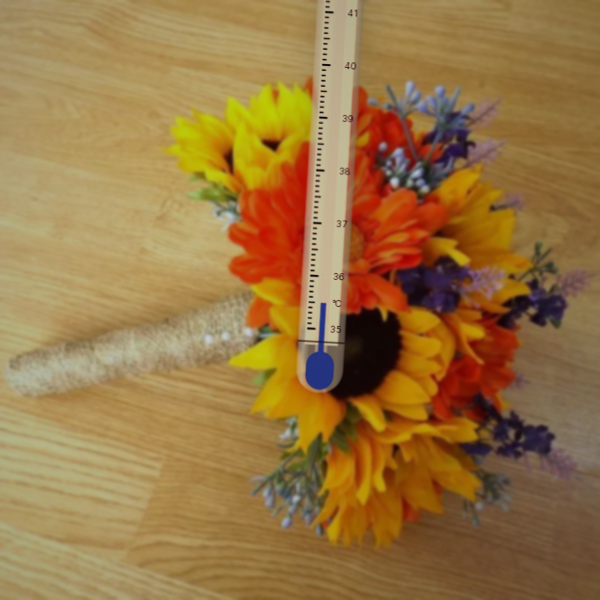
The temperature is {"value": 35.5, "unit": "°C"}
